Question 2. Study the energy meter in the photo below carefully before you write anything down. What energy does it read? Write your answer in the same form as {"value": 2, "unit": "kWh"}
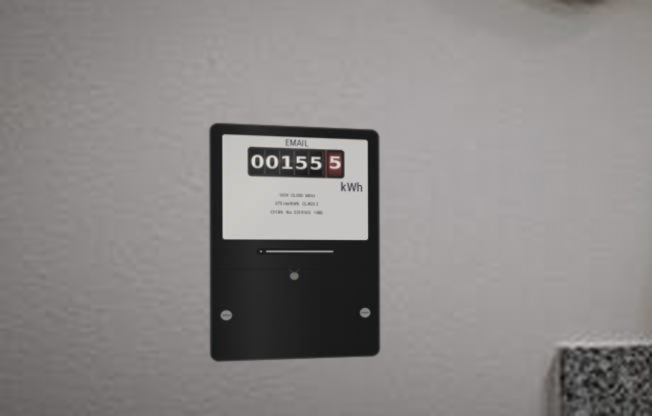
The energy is {"value": 155.5, "unit": "kWh"}
